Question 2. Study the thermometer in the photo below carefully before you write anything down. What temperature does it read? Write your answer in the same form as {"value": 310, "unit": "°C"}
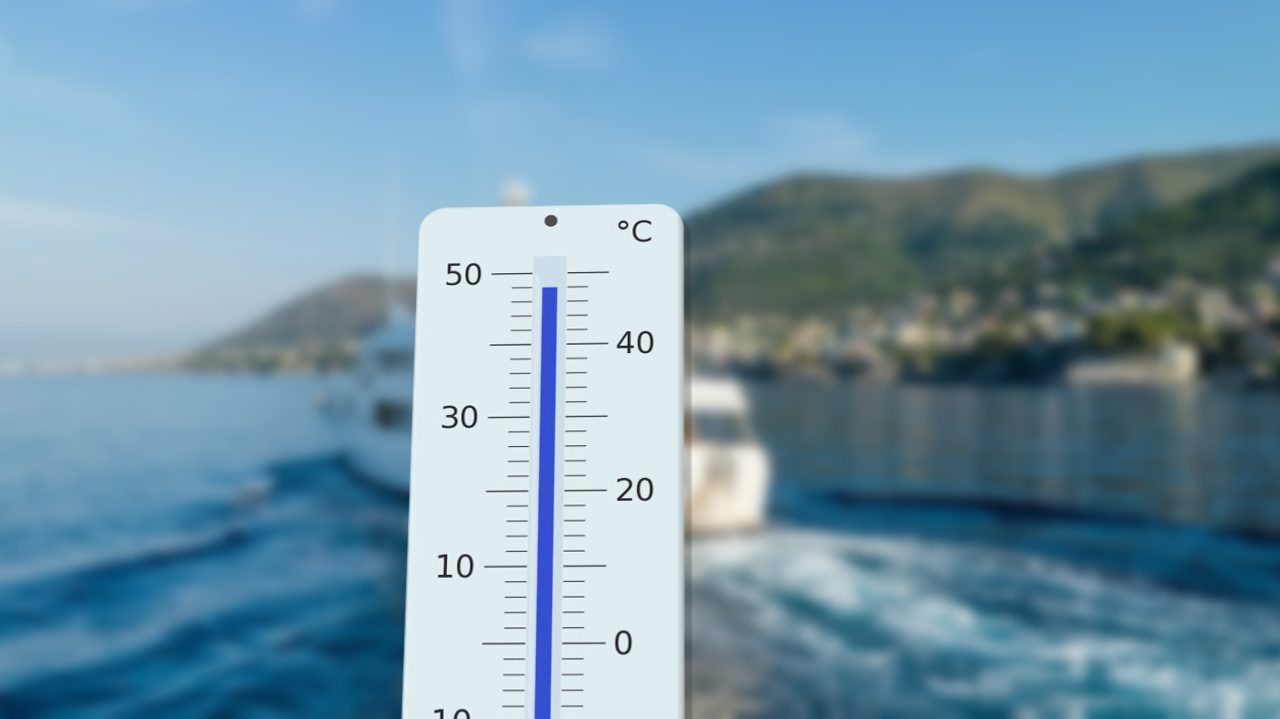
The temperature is {"value": 48, "unit": "°C"}
